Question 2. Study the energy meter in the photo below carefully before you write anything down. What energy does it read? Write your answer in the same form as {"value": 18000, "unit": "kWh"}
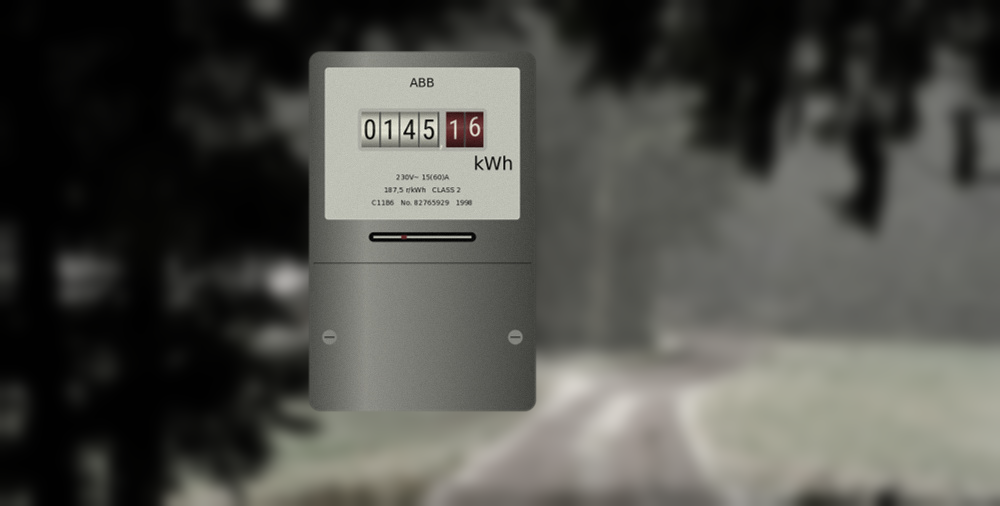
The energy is {"value": 145.16, "unit": "kWh"}
